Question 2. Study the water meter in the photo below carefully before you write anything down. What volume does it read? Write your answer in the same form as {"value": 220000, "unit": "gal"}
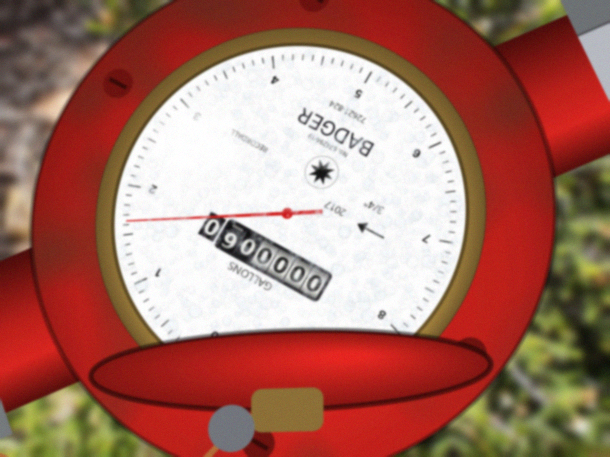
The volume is {"value": 61.6, "unit": "gal"}
